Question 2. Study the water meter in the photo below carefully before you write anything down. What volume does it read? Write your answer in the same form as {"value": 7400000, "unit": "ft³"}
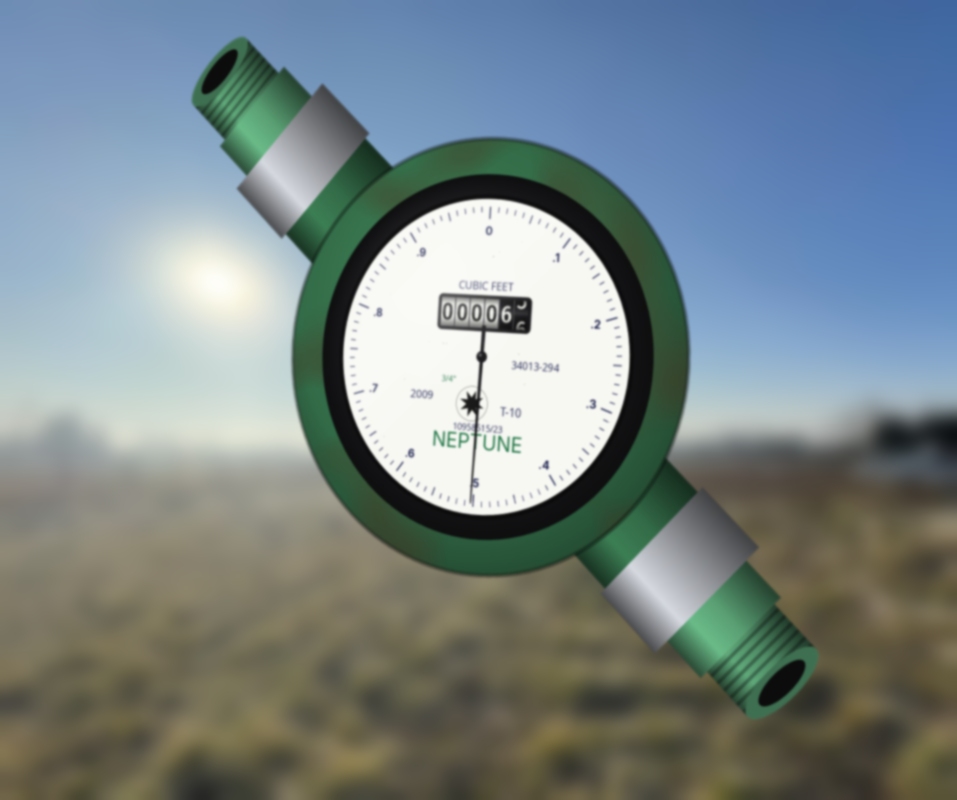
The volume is {"value": 65.50, "unit": "ft³"}
